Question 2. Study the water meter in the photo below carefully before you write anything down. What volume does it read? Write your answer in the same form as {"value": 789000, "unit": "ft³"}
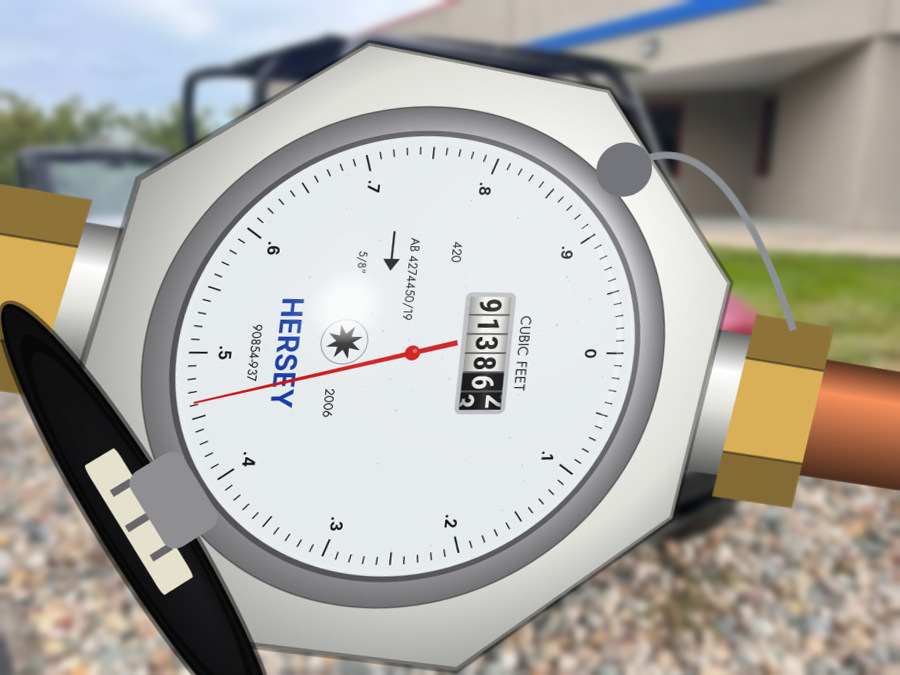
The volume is {"value": 913862.46, "unit": "ft³"}
